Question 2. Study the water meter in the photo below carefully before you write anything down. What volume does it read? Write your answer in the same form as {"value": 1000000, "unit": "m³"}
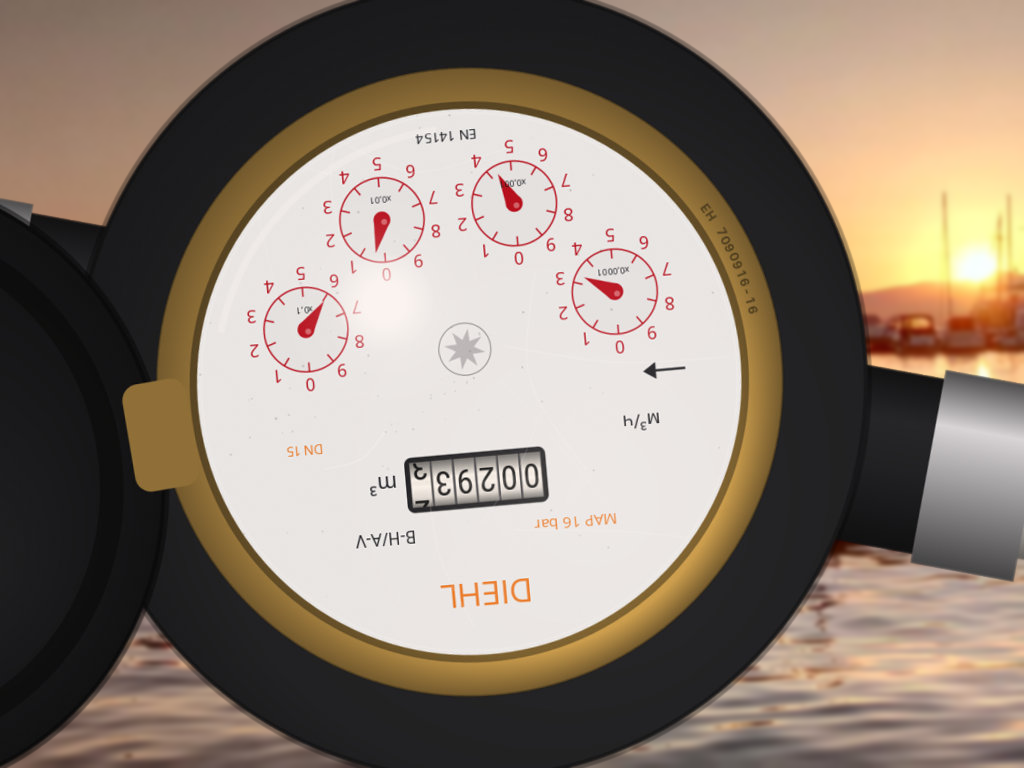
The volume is {"value": 2932.6043, "unit": "m³"}
